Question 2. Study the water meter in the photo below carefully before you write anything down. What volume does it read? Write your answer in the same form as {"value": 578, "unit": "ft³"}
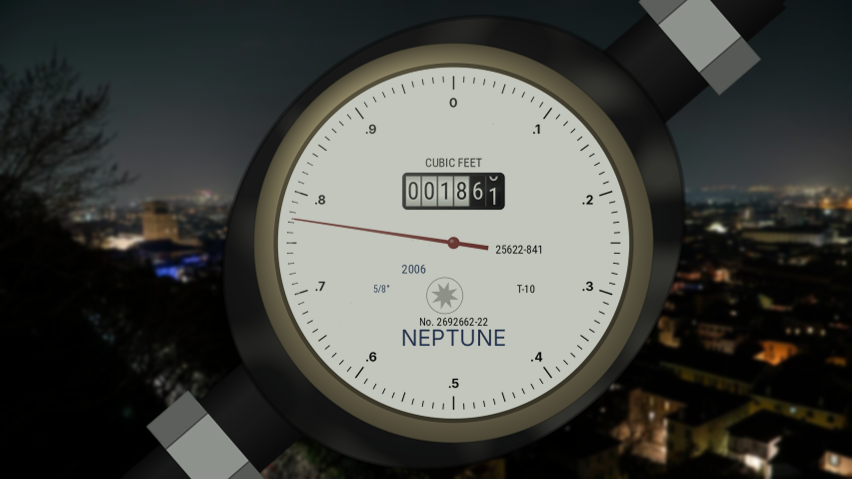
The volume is {"value": 1860.77, "unit": "ft³"}
